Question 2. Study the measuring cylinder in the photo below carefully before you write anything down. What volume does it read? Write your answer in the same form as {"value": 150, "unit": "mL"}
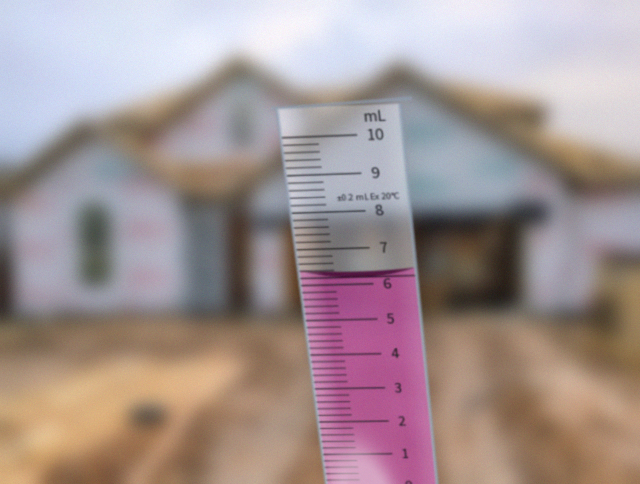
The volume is {"value": 6.2, "unit": "mL"}
